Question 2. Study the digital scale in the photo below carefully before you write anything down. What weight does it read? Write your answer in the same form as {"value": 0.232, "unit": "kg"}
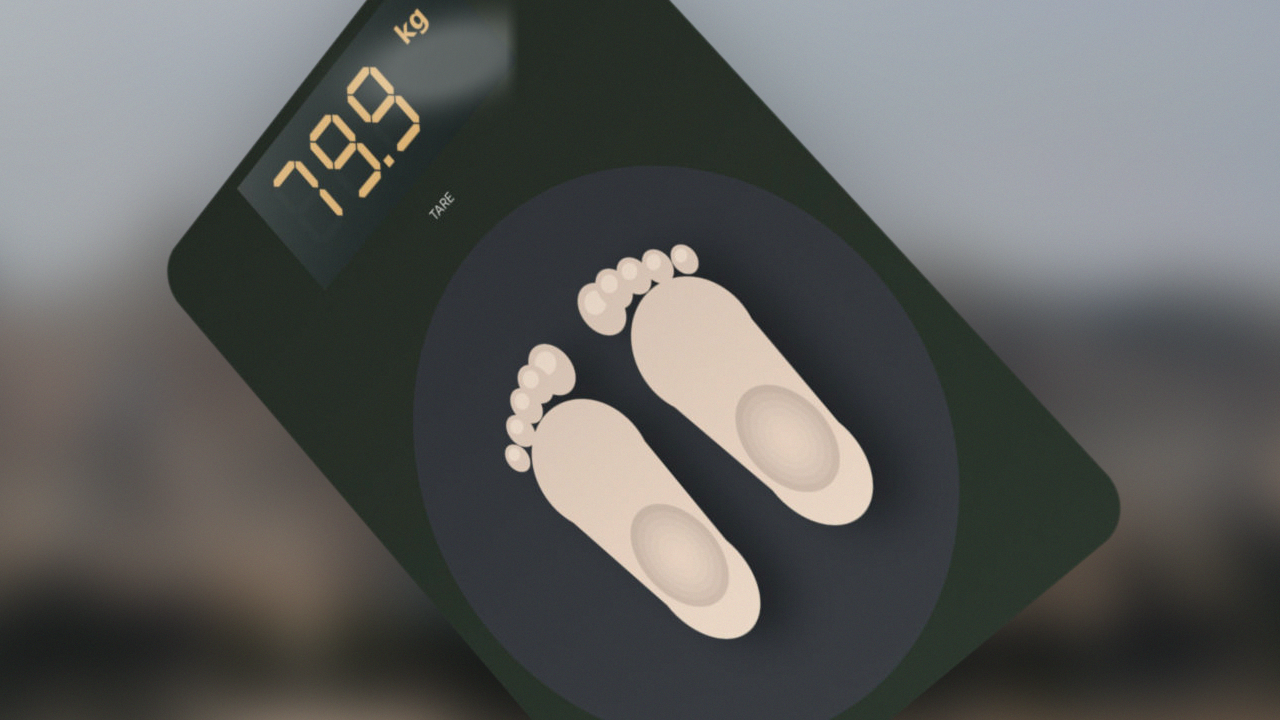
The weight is {"value": 79.9, "unit": "kg"}
